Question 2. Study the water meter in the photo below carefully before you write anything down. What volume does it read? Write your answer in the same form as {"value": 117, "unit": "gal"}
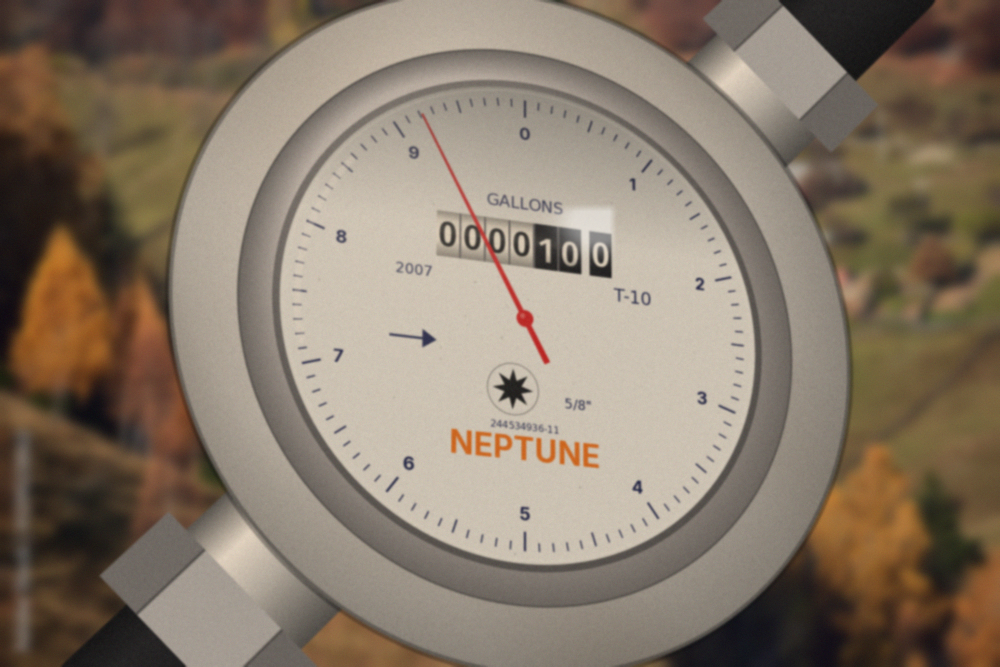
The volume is {"value": 99.2, "unit": "gal"}
